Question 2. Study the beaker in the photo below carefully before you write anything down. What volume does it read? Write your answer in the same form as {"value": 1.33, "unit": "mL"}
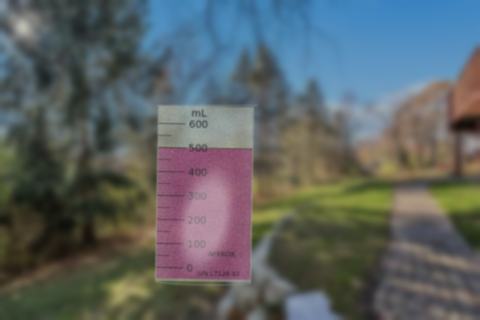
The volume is {"value": 500, "unit": "mL"}
